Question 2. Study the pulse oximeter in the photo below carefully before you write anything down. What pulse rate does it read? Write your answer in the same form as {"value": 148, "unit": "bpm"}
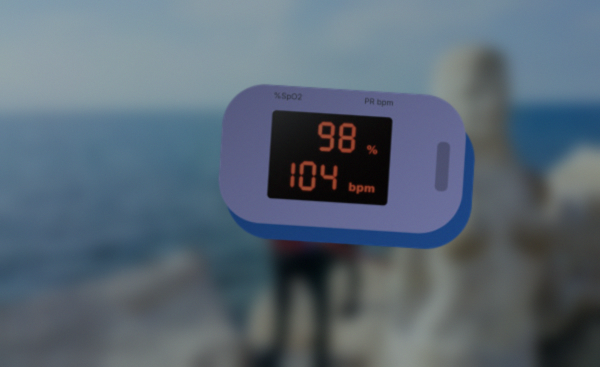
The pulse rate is {"value": 104, "unit": "bpm"}
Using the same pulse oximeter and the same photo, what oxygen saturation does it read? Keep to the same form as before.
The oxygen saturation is {"value": 98, "unit": "%"}
